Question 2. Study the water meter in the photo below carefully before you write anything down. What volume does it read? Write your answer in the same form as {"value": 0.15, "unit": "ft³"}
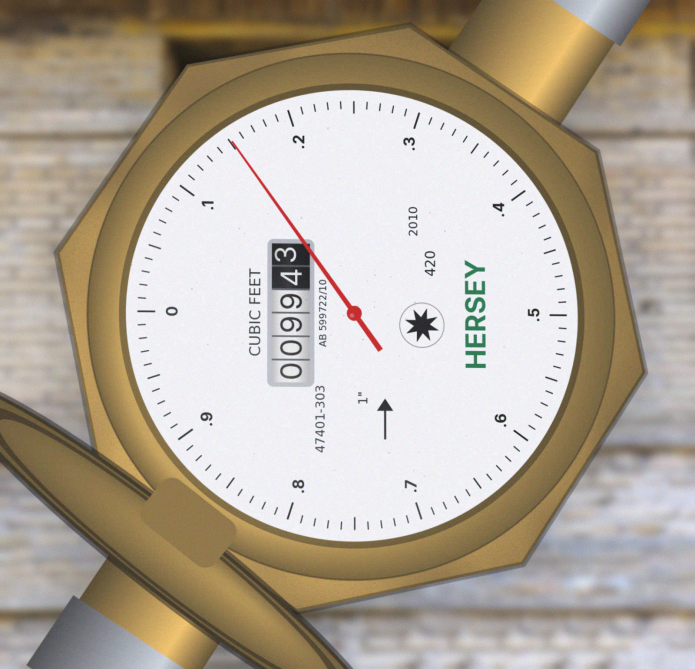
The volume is {"value": 9943.15, "unit": "ft³"}
